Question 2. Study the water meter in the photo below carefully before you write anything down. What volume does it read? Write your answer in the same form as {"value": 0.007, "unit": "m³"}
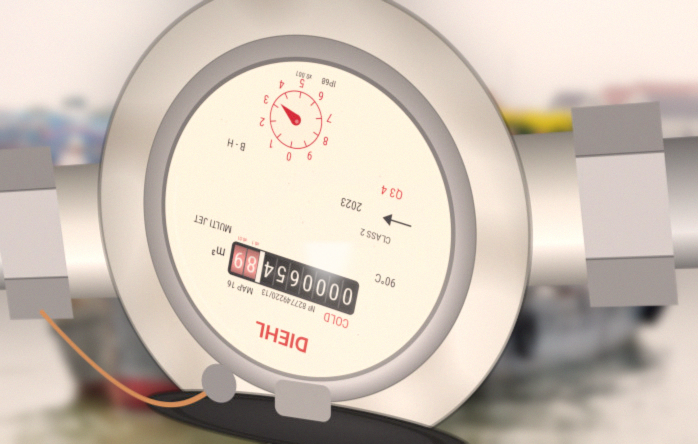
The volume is {"value": 654.893, "unit": "m³"}
